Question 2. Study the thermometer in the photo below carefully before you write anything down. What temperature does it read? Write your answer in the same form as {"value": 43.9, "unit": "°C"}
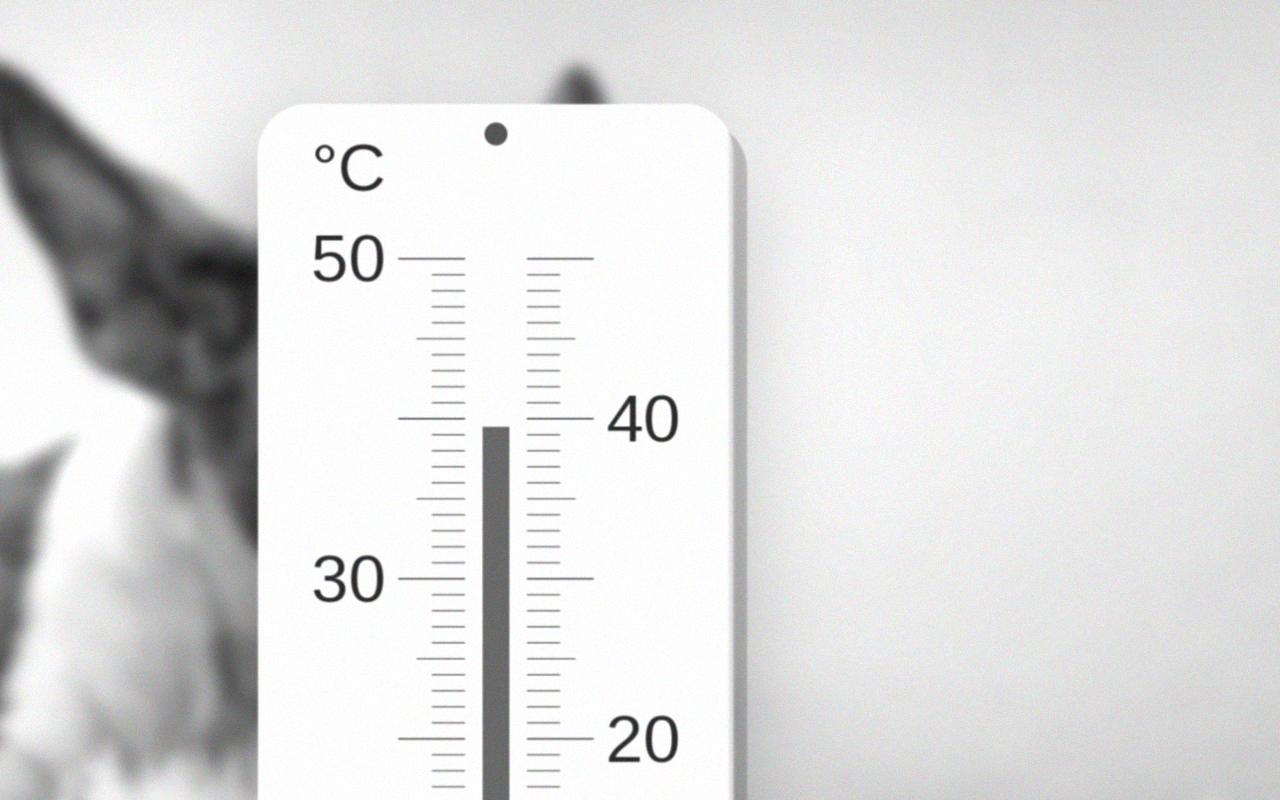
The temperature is {"value": 39.5, "unit": "°C"}
